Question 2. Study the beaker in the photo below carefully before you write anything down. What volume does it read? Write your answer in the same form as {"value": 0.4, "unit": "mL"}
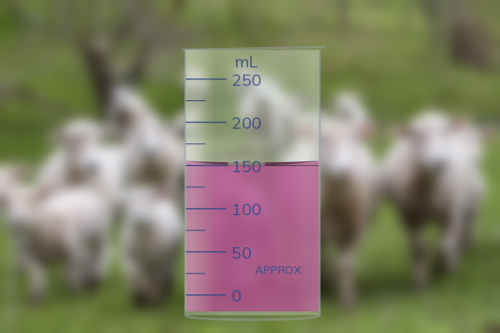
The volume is {"value": 150, "unit": "mL"}
